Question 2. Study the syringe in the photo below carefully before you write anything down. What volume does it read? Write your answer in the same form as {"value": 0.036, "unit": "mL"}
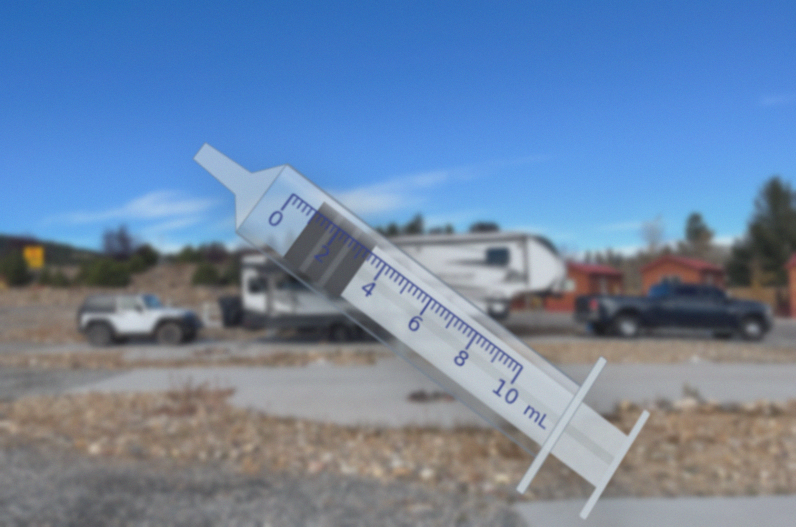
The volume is {"value": 1, "unit": "mL"}
